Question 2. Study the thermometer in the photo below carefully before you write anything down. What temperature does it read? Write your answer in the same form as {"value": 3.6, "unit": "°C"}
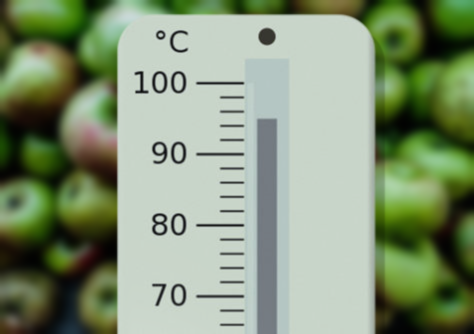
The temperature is {"value": 95, "unit": "°C"}
